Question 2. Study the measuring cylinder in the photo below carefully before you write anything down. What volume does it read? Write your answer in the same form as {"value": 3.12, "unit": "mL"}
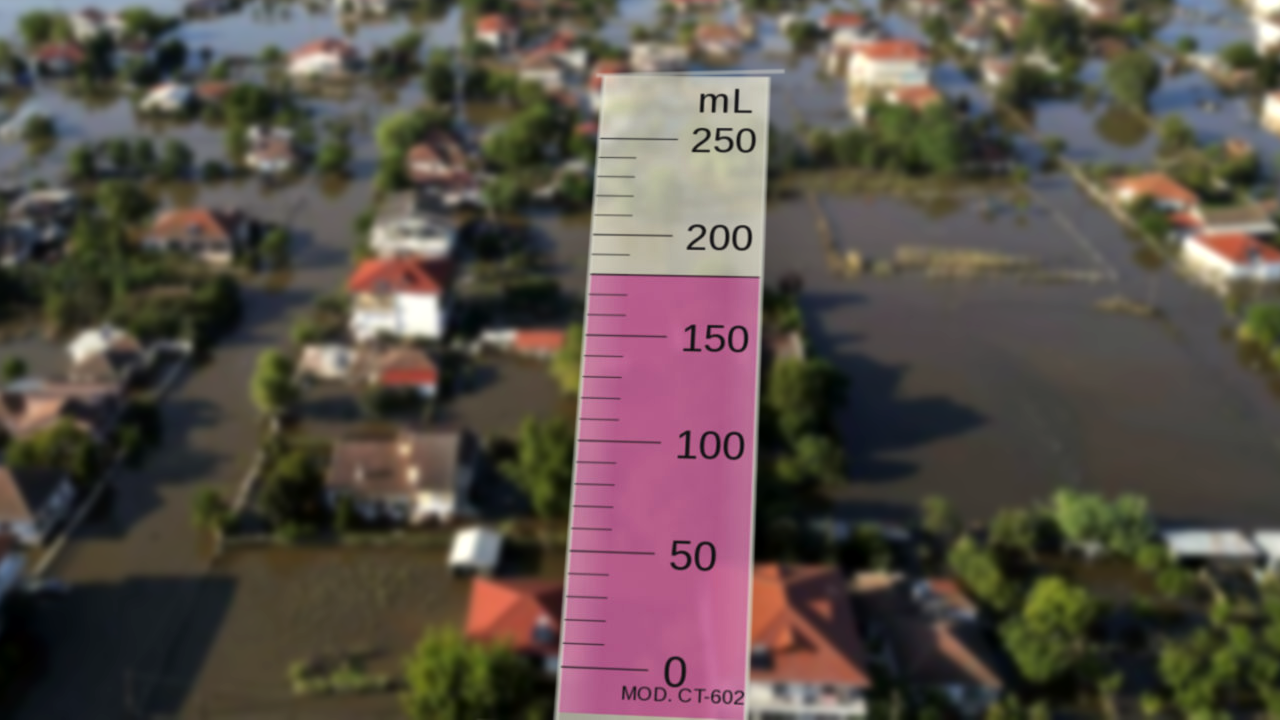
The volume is {"value": 180, "unit": "mL"}
